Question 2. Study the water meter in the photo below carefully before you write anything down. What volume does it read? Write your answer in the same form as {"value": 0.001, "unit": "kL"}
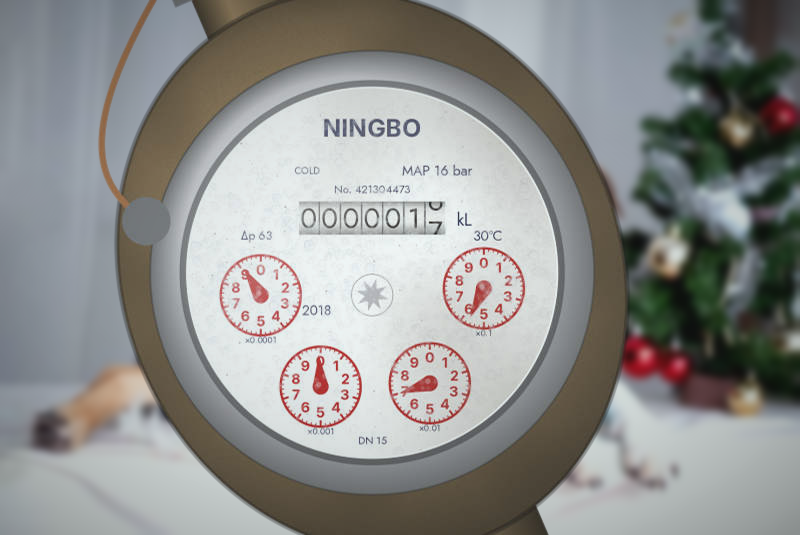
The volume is {"value": 16.5699, "unit": "kL"}
